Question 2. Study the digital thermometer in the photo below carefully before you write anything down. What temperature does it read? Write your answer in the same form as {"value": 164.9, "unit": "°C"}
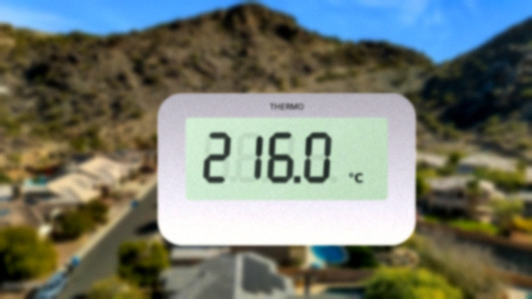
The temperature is {"value": 216.0, "unit": "°C"}
